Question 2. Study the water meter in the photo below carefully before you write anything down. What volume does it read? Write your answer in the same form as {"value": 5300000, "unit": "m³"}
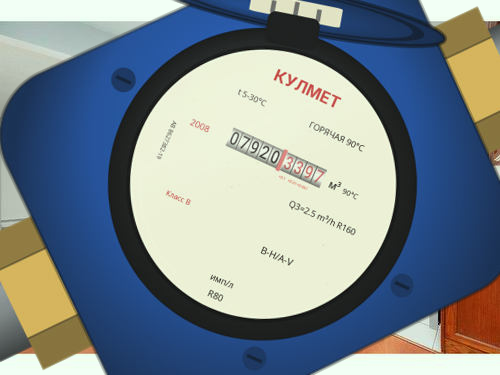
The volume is {"value": 7920.3397, "unit": "m³"}
